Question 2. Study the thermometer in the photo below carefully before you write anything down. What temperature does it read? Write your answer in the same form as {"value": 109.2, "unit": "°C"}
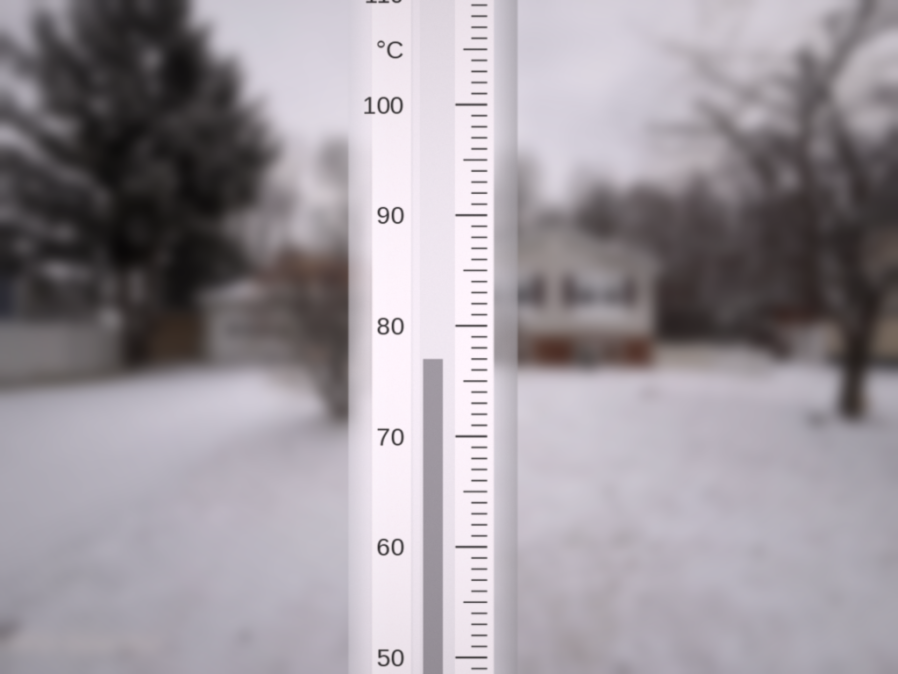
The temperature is {"value": 77, "unit": "°C"}
